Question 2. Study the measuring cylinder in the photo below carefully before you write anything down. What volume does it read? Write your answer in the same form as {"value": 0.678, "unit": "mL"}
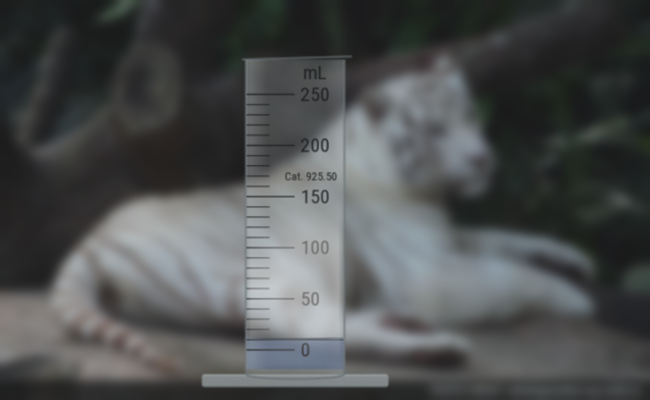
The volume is {"value": 10, "unit": "mL"}
